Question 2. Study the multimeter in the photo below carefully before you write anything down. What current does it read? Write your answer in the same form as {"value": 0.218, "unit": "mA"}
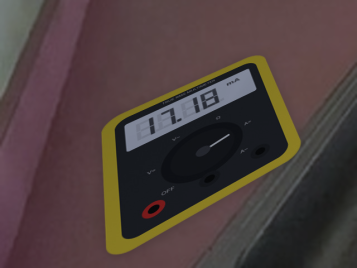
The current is {"value": 17.18, "unit": "mA"}
